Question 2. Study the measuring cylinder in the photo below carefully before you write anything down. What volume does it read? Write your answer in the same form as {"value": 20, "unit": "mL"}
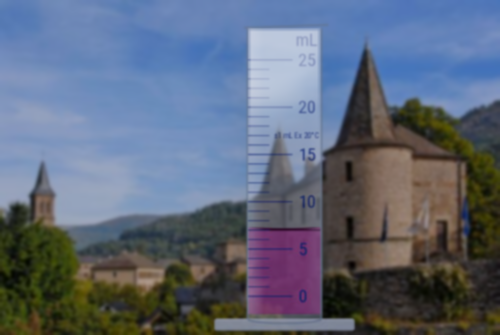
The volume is {"value": 7, "unit": "mL"}
